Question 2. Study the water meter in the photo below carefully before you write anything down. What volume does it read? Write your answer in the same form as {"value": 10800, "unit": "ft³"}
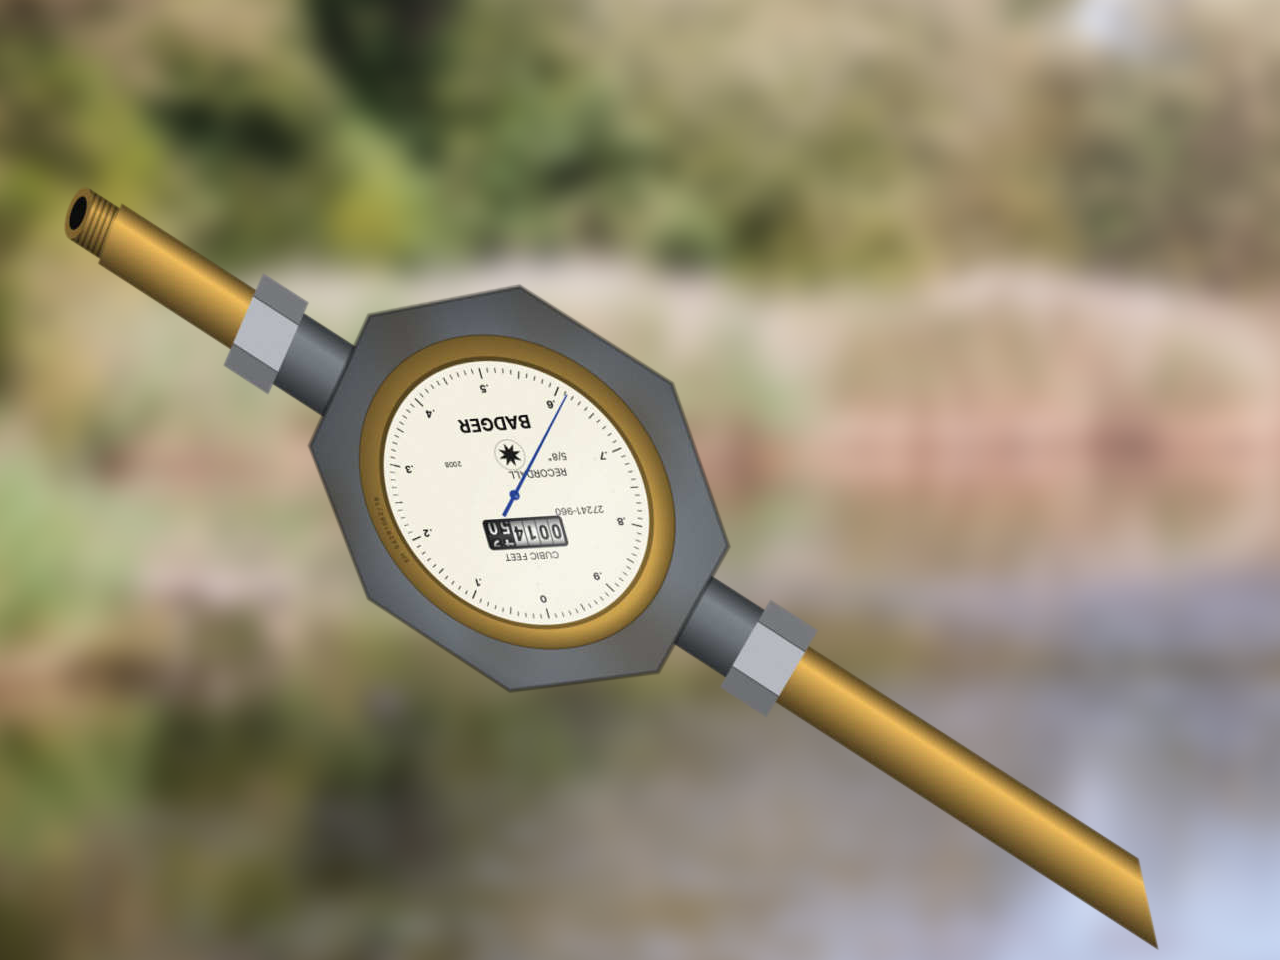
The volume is {"value": 1449.61, "unit": "ft³"}
